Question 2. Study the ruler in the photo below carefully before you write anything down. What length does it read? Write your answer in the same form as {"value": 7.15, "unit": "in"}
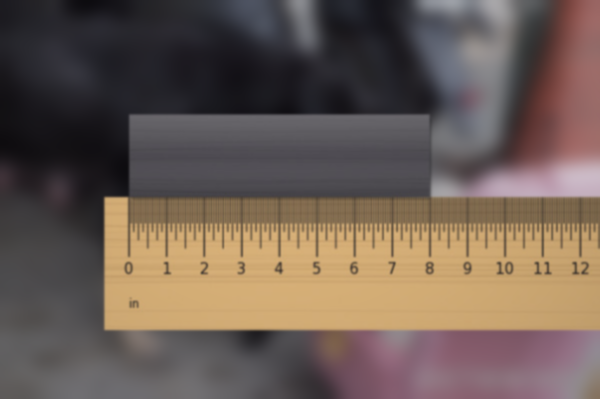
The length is {"value": 8, "unit": "in"}
